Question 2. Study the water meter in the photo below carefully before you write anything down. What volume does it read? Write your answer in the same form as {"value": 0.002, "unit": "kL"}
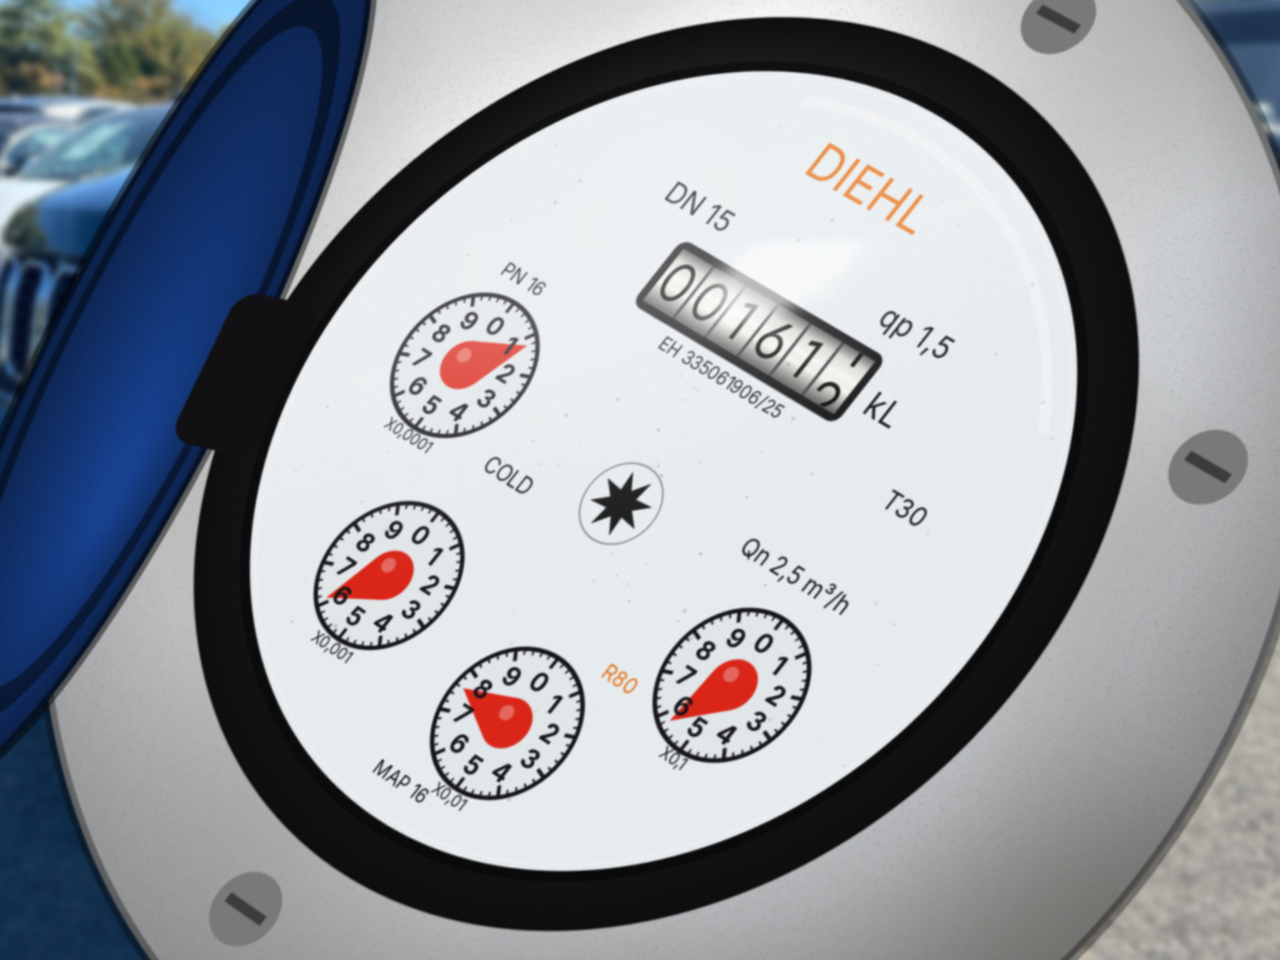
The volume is {"value": 1611.5761, "unit": "kL"}
